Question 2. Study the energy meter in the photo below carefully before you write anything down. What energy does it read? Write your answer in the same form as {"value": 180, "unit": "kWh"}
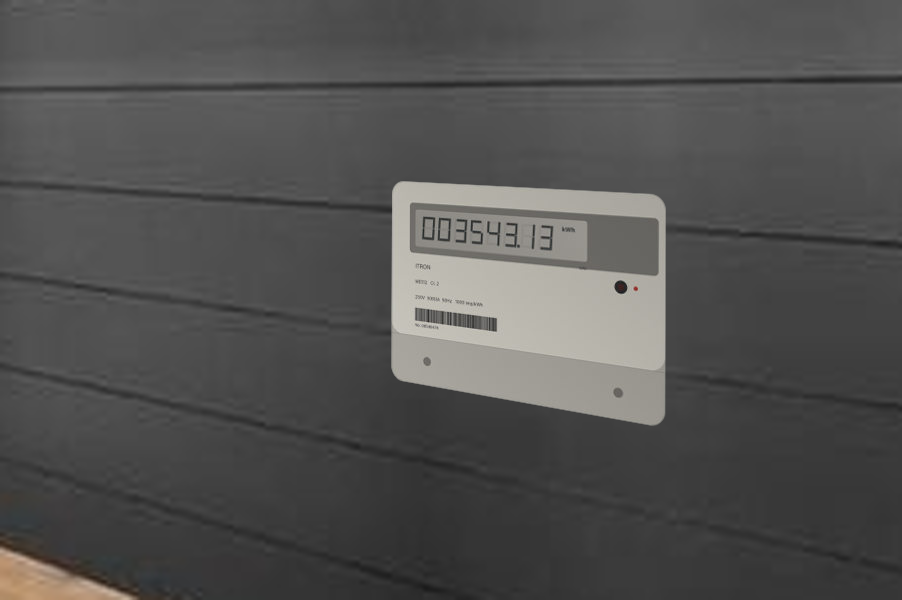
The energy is {"value": 3543.13, "unit": "kWh"}
